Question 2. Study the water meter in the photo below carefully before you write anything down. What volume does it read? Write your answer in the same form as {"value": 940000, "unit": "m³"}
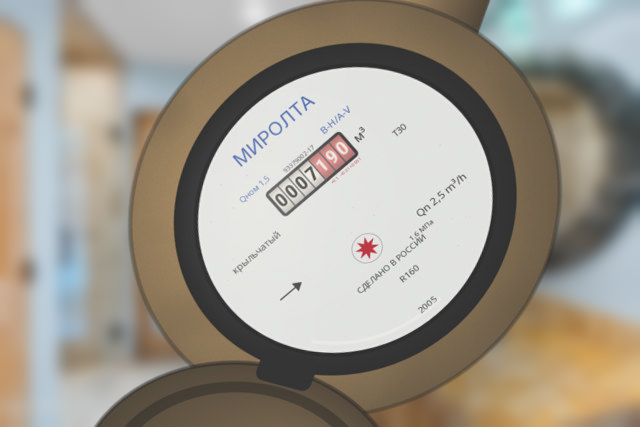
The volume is {"value": 7.190, "unit": "m³"}
